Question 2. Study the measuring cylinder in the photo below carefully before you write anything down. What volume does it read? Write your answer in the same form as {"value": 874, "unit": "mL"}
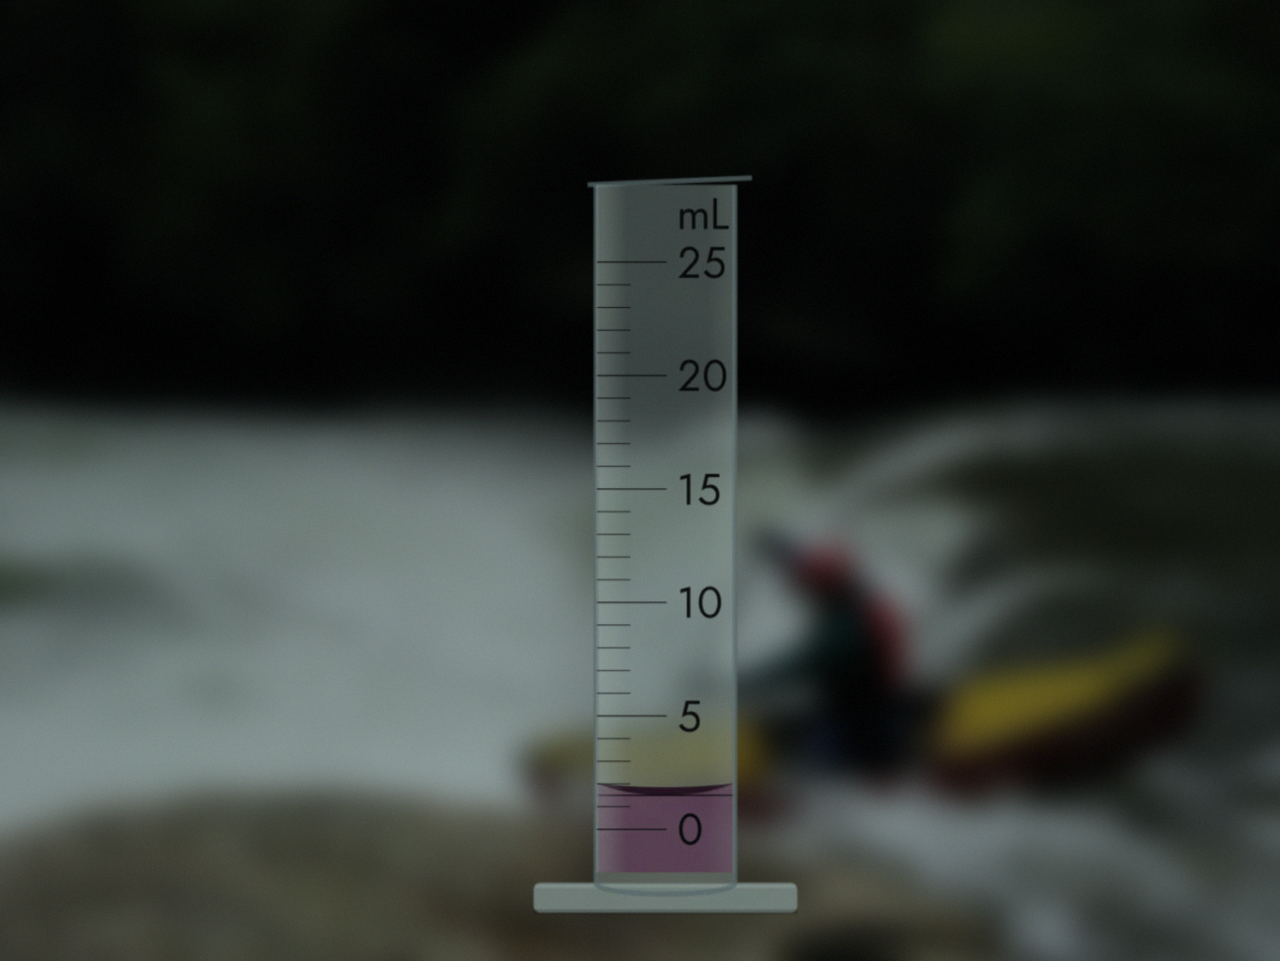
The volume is {"value": 1.5, "unit": "mL"}
